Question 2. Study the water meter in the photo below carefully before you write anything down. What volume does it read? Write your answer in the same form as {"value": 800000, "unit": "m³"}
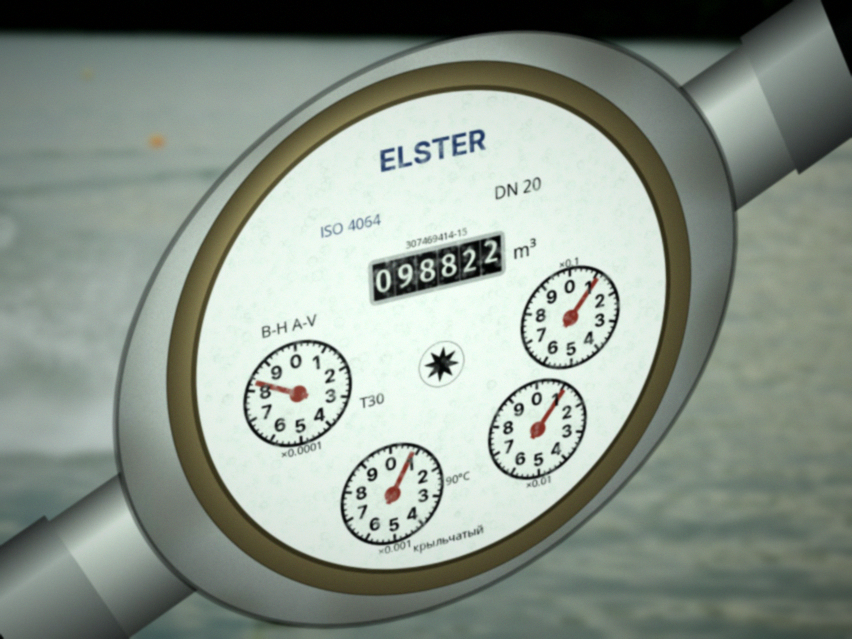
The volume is {"value": 98822.1108, "unit": "m³"}
